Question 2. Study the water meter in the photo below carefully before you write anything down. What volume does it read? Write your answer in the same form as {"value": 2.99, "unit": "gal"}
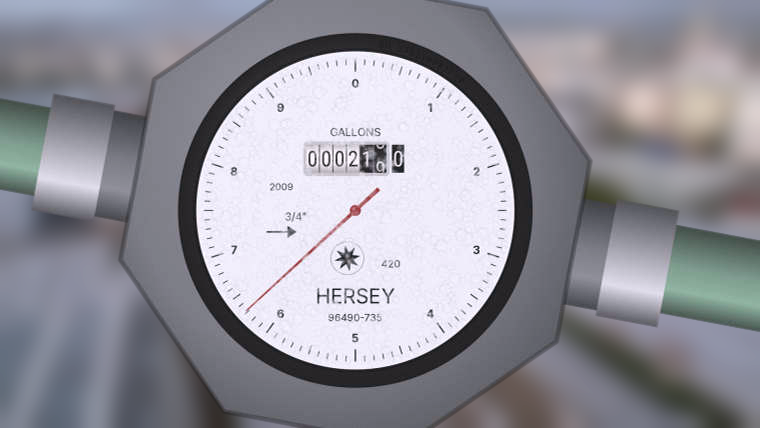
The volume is {"value": 2186.3, "unit": "gal"}
